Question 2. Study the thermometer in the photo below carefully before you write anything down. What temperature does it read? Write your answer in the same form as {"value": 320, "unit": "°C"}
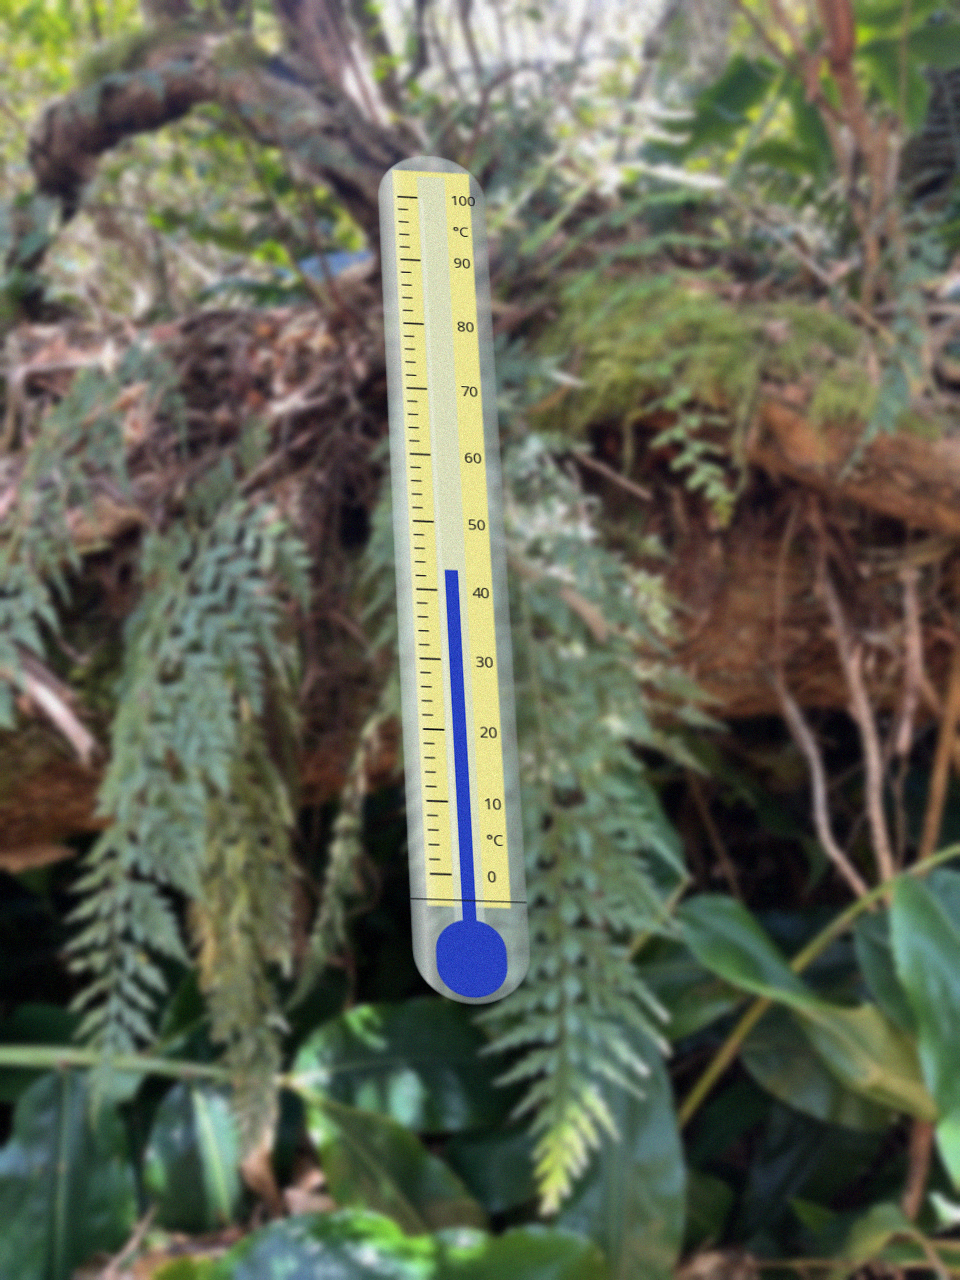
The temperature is {"value": 43, "unit": "°C"}
